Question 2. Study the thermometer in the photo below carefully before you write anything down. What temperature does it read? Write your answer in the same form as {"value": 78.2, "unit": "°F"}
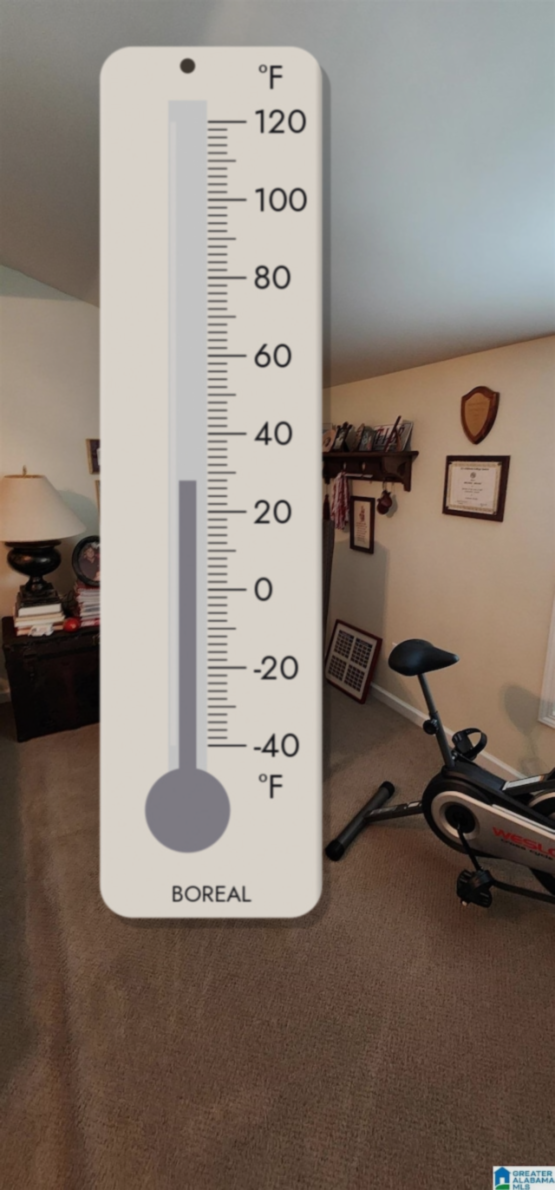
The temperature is {"value": 28, "unit": "°F"}
